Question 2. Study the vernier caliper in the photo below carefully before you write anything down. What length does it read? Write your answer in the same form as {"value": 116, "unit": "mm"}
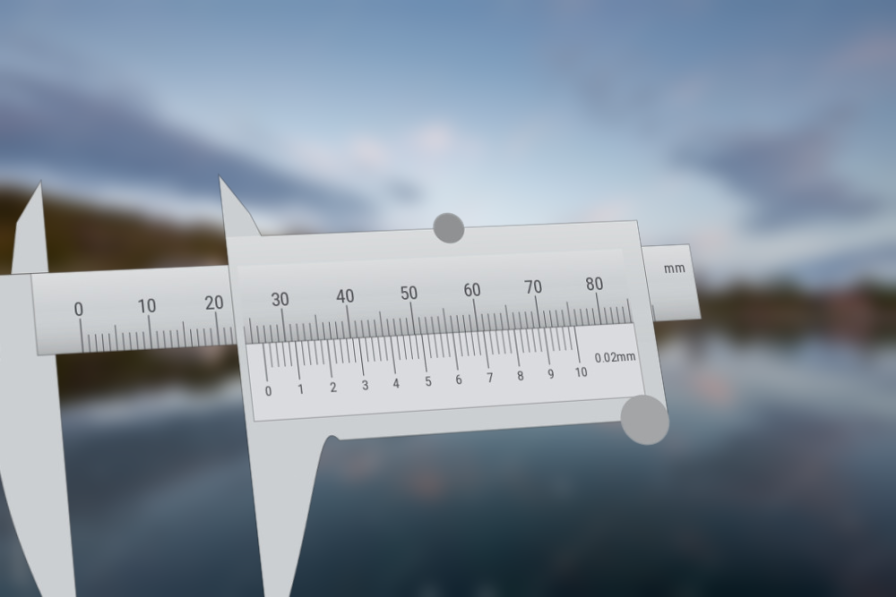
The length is {"value": 26.6, "unit": "mm"}
